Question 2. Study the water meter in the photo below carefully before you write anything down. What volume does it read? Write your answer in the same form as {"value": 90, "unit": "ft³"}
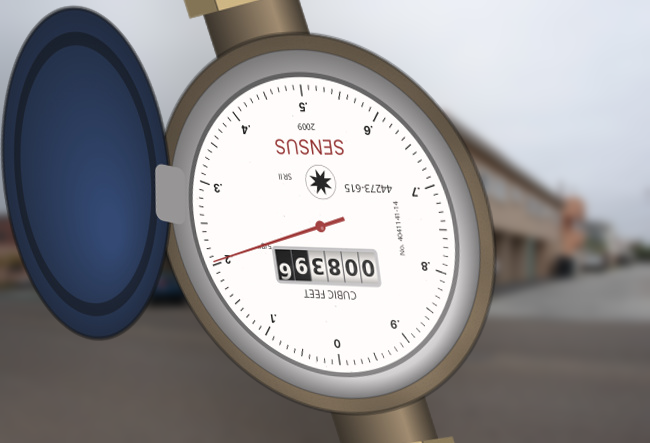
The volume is {"value": 8396.20, "unit": "ft³"}
